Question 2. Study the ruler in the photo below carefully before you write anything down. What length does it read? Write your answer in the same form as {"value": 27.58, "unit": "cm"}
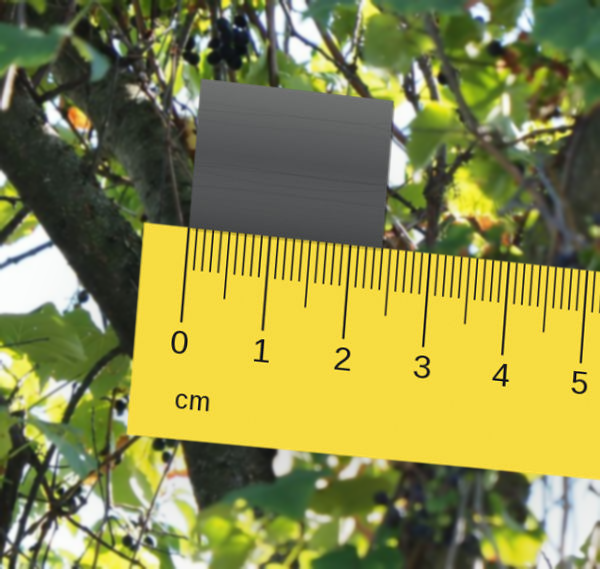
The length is {"value": 2.4, "unit": "cm"}
